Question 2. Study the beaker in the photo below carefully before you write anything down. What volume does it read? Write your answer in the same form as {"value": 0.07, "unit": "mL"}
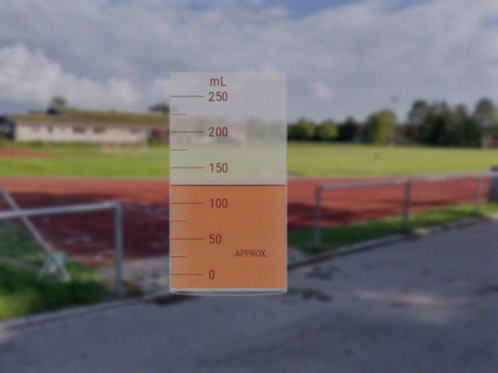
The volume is {"value": 125, "unit": "mL"}
